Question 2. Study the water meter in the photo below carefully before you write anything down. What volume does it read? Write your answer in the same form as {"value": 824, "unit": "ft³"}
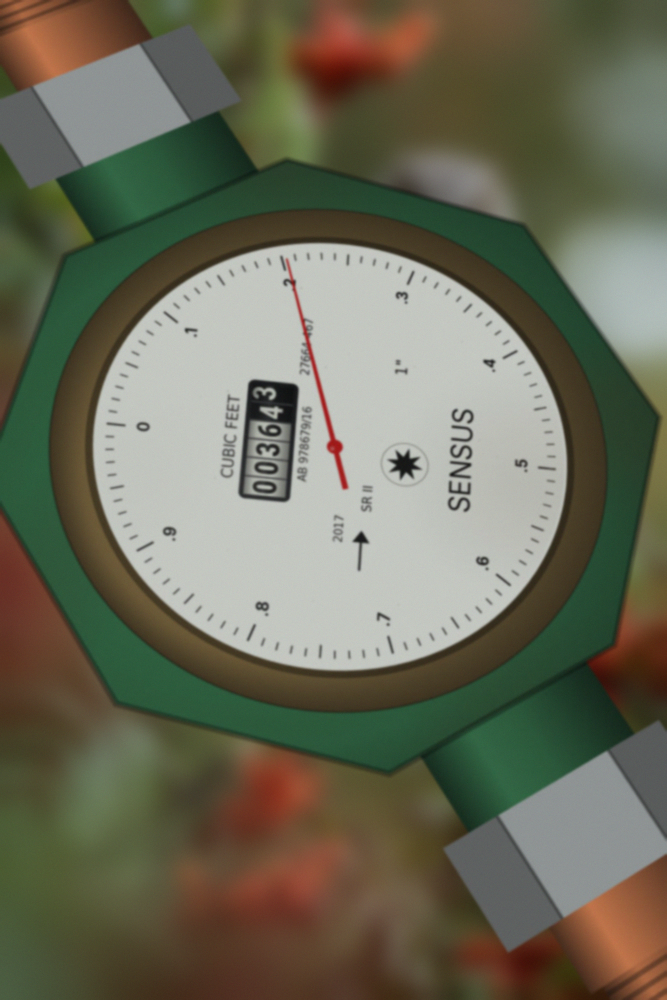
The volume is {"value": 3643.20, "unit": "ft³"}
